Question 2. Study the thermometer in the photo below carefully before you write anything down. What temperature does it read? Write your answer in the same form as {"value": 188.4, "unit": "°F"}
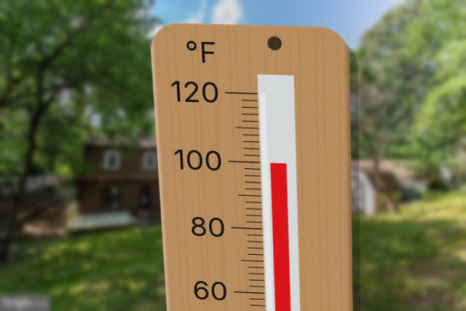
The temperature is {"value": 100, "unit": "°F"}
